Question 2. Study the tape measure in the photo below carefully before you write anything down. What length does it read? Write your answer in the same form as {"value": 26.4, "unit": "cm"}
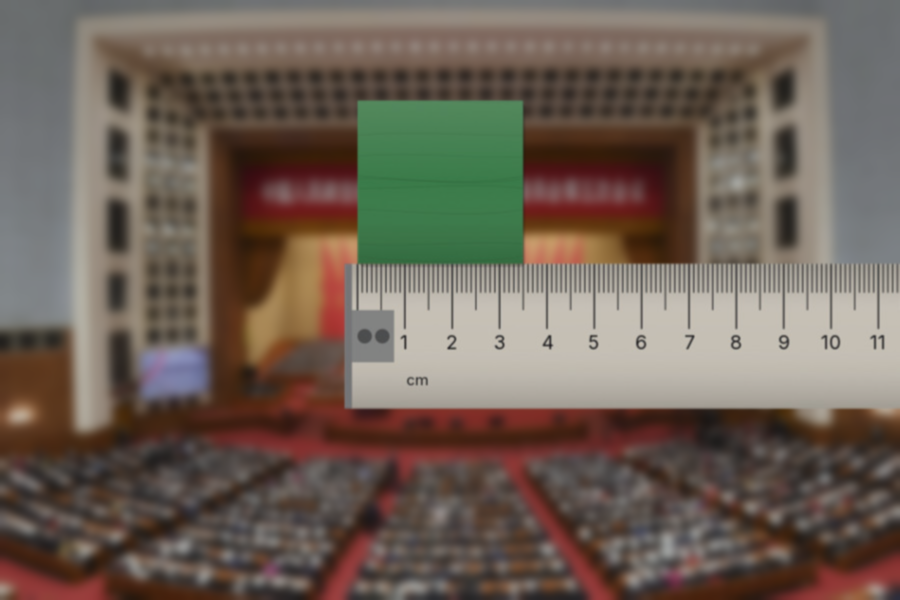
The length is {"value": 3.5, "unit": "cm"}
